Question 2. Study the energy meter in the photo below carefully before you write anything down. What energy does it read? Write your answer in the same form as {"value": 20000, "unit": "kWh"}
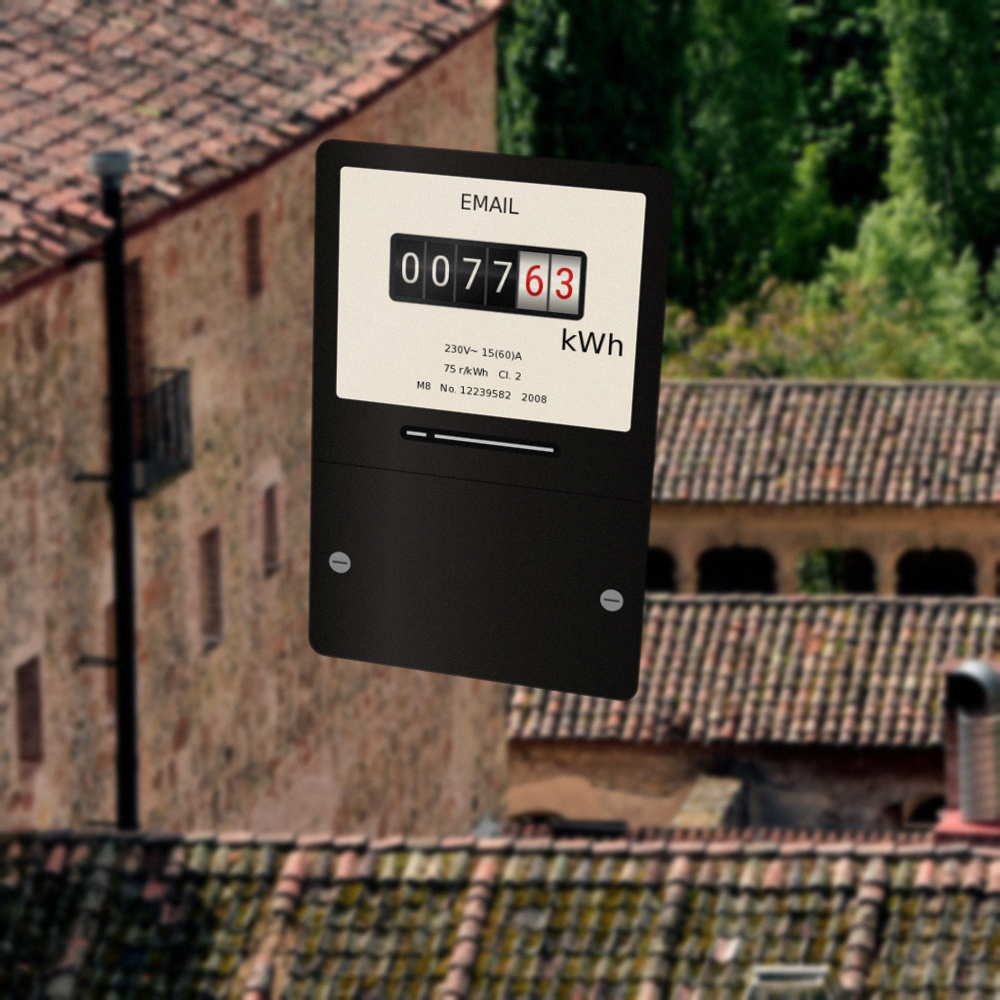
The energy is {"value": 77.63, "unit": "kWh"}
